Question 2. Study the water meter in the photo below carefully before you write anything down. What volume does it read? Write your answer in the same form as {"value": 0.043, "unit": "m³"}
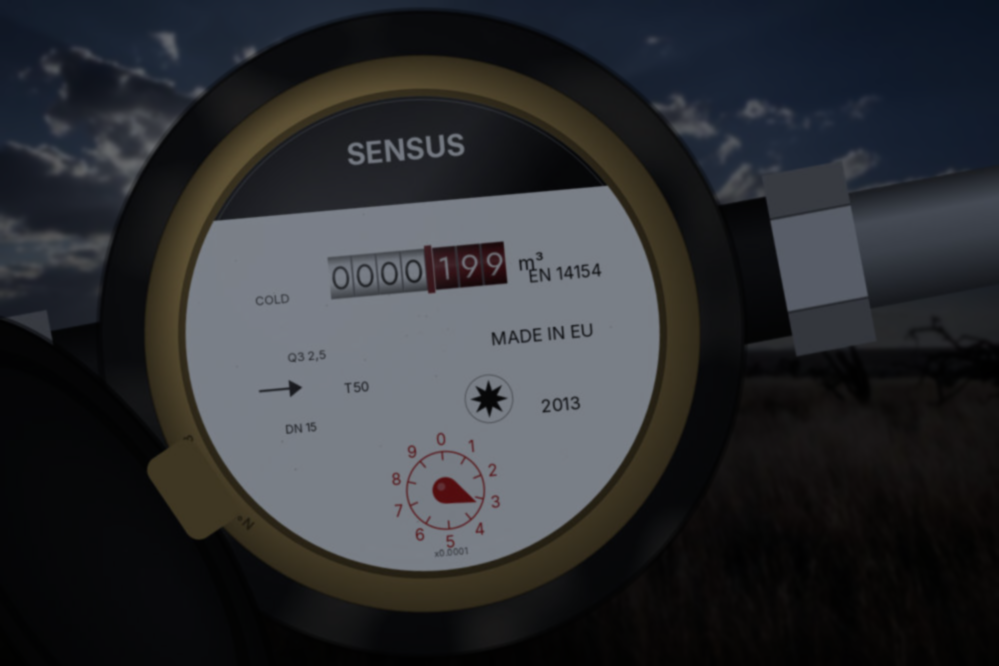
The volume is {"value": 0.1993, "unit": "m³"}
